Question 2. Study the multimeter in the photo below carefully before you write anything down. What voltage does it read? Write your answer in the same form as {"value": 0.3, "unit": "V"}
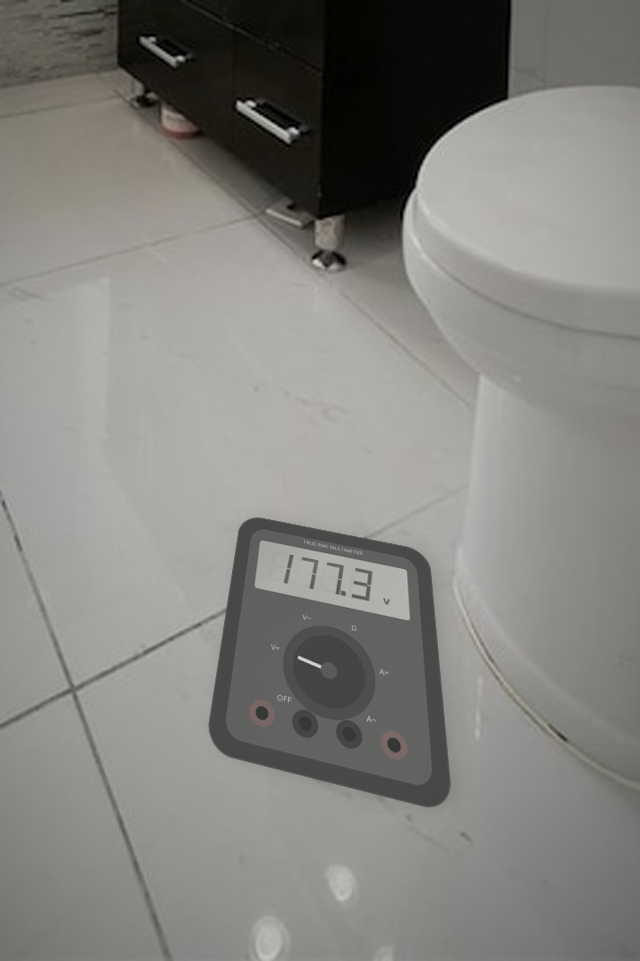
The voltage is {"value": 177.3, "unit": "V"}
